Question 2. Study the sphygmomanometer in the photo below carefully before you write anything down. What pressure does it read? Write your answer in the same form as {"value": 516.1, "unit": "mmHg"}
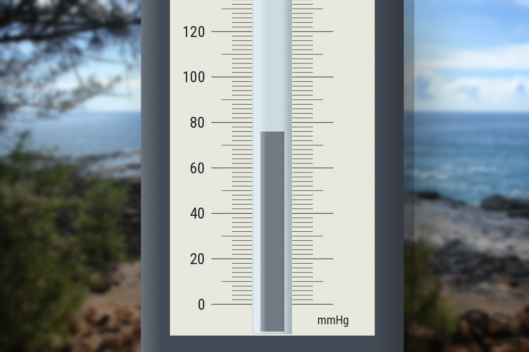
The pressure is {"value": 76, "unit": "mmHg"}
